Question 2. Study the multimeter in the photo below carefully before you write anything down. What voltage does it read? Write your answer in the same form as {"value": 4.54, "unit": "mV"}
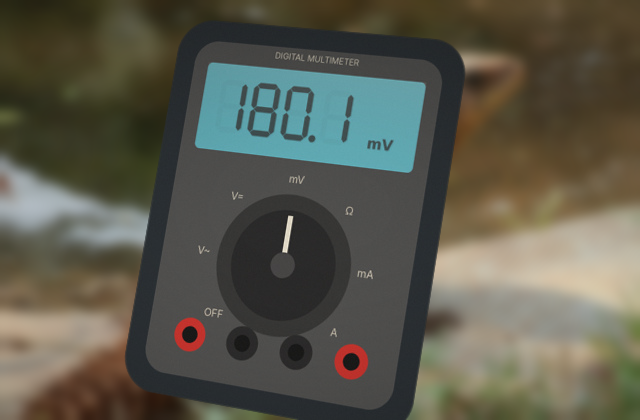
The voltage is {"value": 180.1, "unit": "mV"}
